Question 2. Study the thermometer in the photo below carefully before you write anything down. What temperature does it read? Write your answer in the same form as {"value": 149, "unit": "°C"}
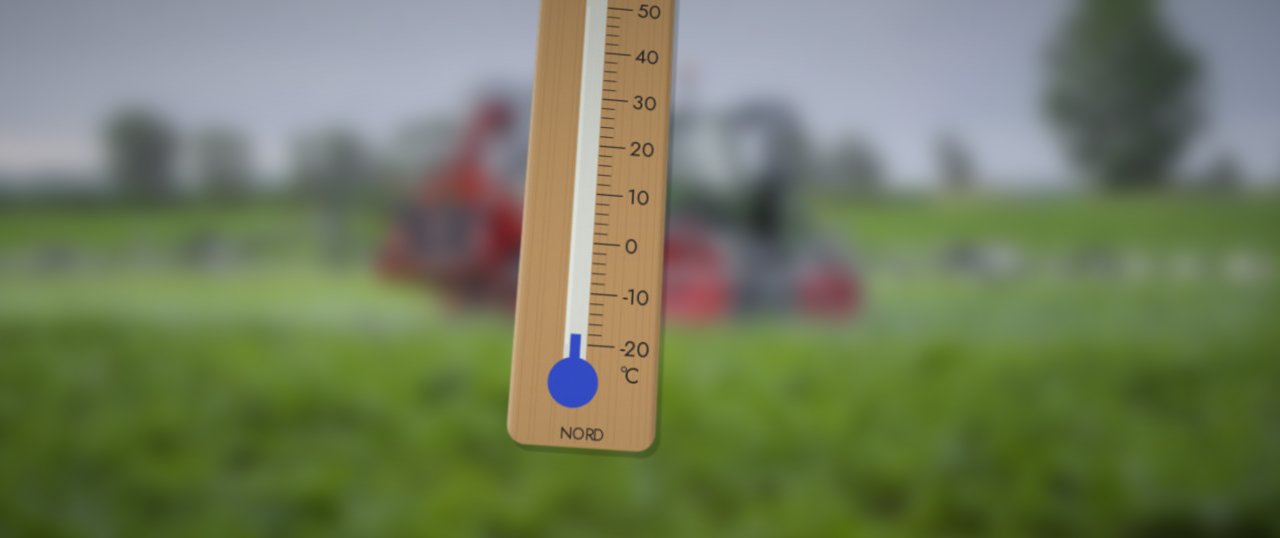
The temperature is {"value": -18, "unit": "°C"}
